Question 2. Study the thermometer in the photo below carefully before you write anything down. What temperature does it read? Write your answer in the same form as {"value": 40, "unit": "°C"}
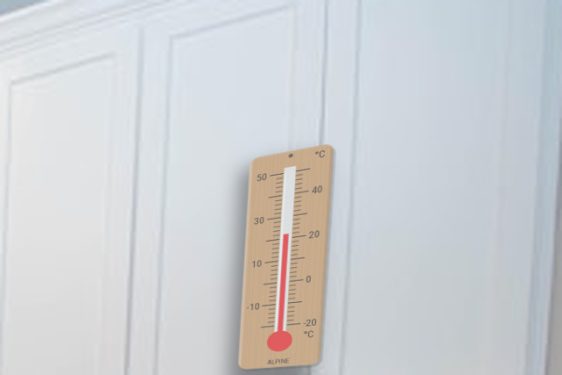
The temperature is {"value": 22, "unit": "°C"}
